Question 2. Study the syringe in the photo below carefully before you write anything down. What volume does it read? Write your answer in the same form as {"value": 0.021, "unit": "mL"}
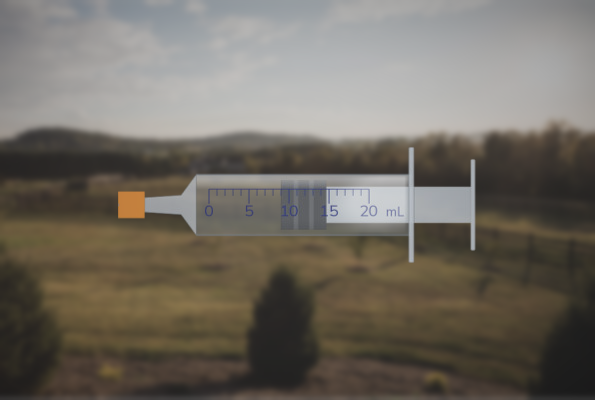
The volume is {"value": 9, "unit": "mL"}
